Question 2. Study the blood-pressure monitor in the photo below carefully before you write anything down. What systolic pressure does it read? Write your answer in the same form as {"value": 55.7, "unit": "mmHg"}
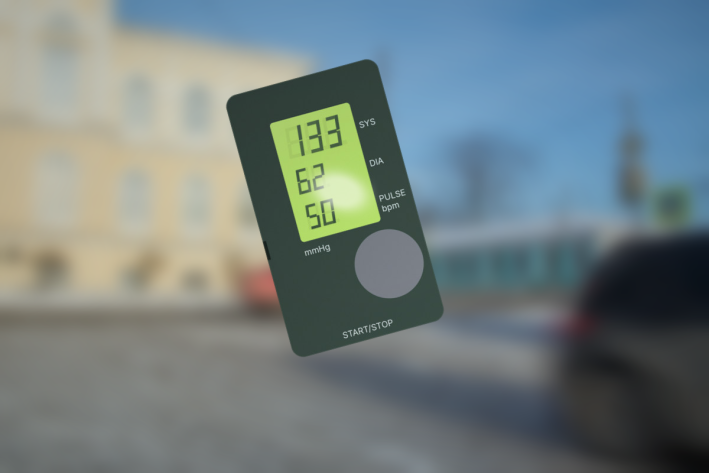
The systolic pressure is {"value": 133, "unit": "mmHg"}
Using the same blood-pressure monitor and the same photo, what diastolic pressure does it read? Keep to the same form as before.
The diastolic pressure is {"value": 62, "unit": "mmHg"}
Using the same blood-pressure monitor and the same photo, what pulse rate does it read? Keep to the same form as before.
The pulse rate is {"value": 50, "unit": "bpm"}
